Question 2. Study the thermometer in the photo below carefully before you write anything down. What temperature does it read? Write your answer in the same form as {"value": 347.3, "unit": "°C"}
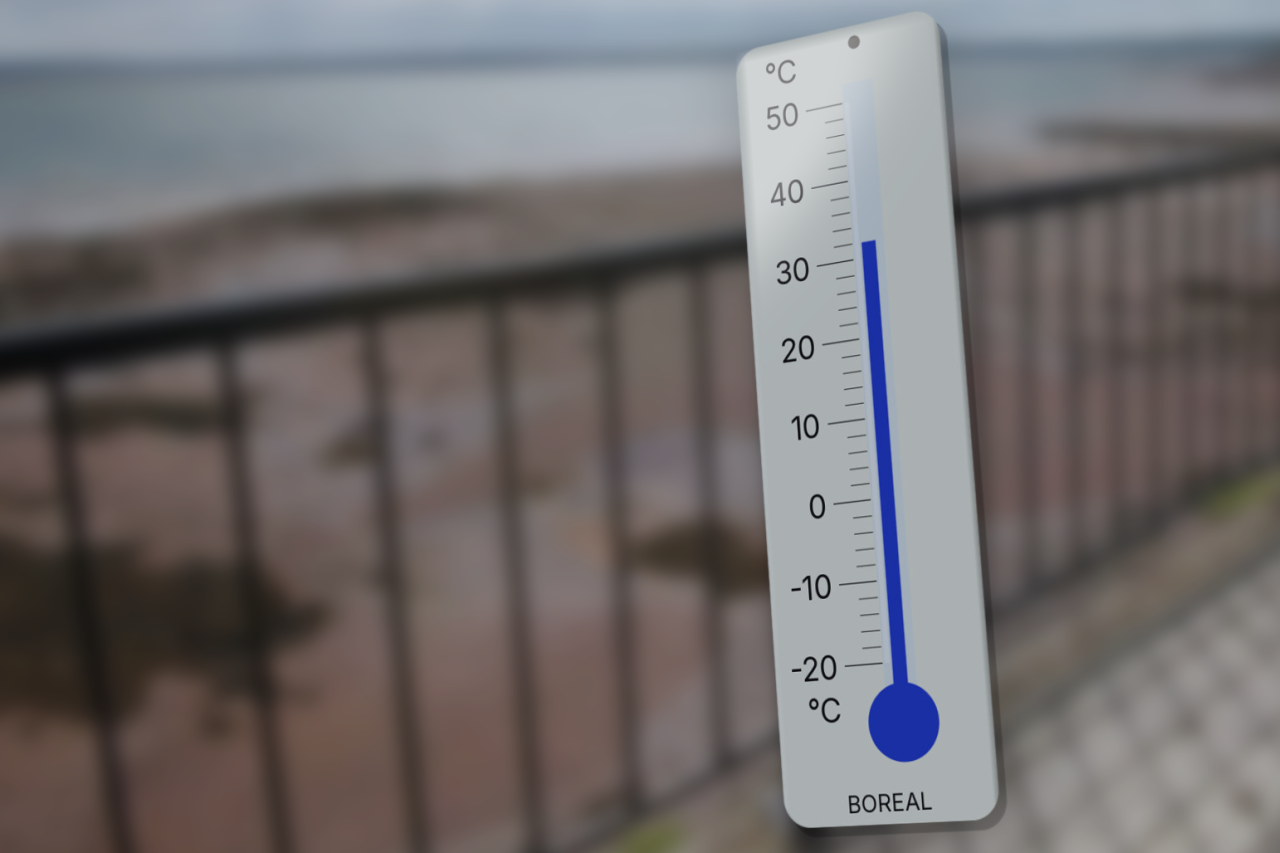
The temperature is {"value": 32, "unit": "°C"}
